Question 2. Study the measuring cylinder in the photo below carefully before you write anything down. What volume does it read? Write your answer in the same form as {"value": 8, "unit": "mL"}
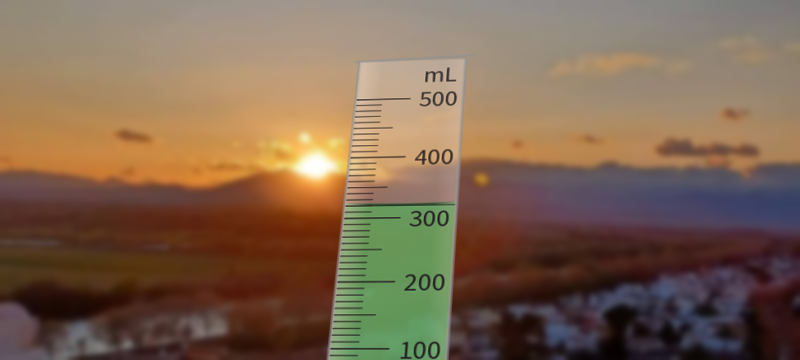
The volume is {"value": 320, "unit": "mL"}
